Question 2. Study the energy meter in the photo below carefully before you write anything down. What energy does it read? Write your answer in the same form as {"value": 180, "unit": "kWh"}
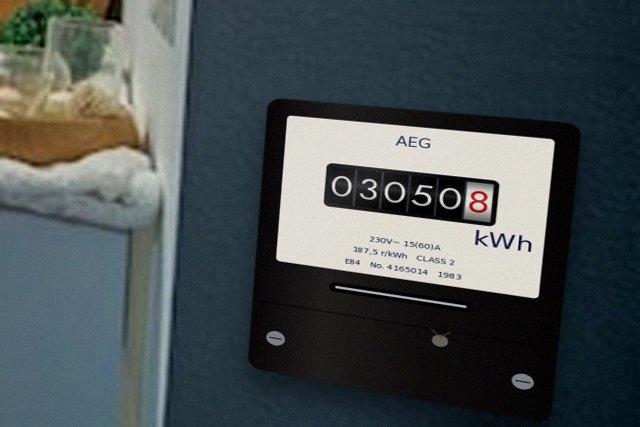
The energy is {"value": 3050.8, "unit": "kWh"}
